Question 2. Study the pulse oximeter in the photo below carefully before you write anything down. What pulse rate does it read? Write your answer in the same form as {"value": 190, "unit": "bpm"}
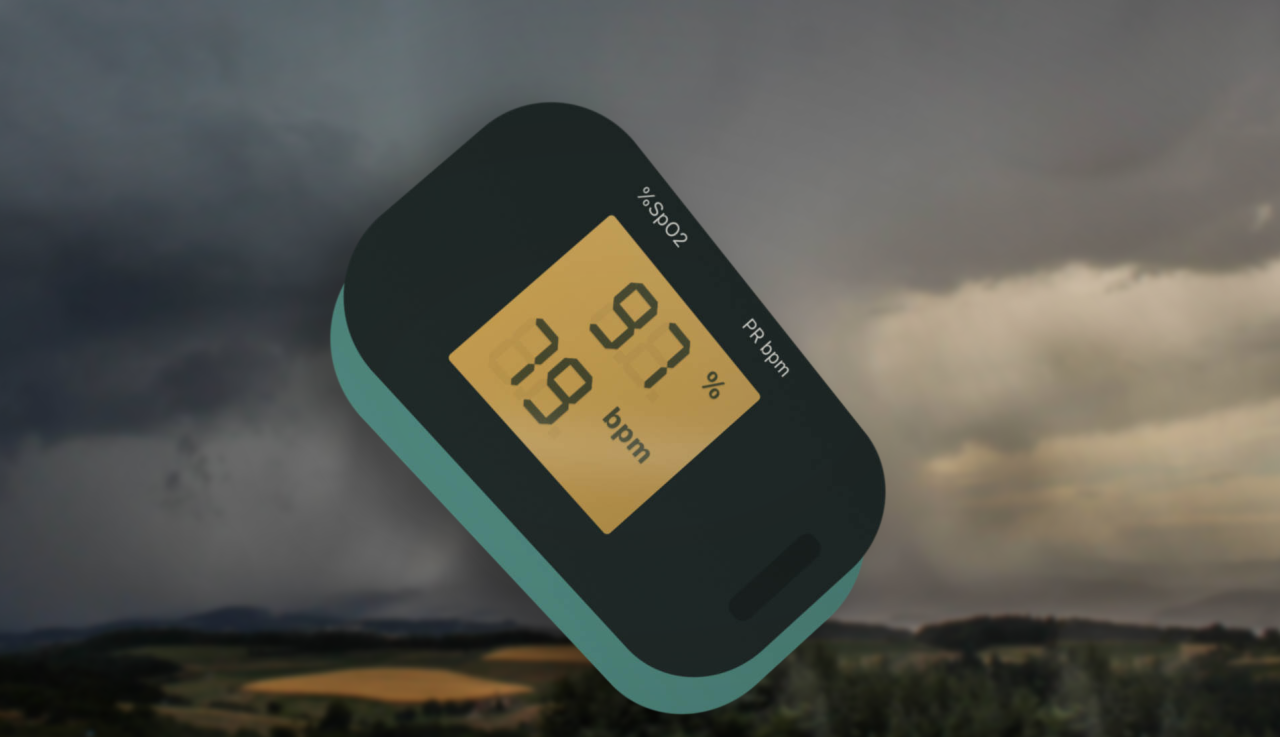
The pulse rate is {"value": 79, "unit": "bpm"}
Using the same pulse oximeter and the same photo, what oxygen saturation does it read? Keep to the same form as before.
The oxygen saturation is {"value": 97, "unit": "%"}
